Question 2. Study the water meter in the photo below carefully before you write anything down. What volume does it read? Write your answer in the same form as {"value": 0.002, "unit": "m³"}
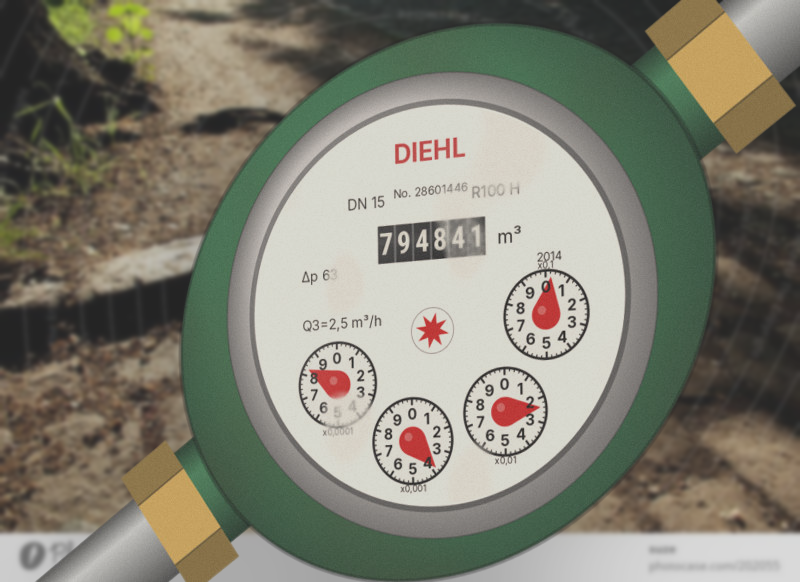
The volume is {"value": 794841.0238, "unit": "m³"}
